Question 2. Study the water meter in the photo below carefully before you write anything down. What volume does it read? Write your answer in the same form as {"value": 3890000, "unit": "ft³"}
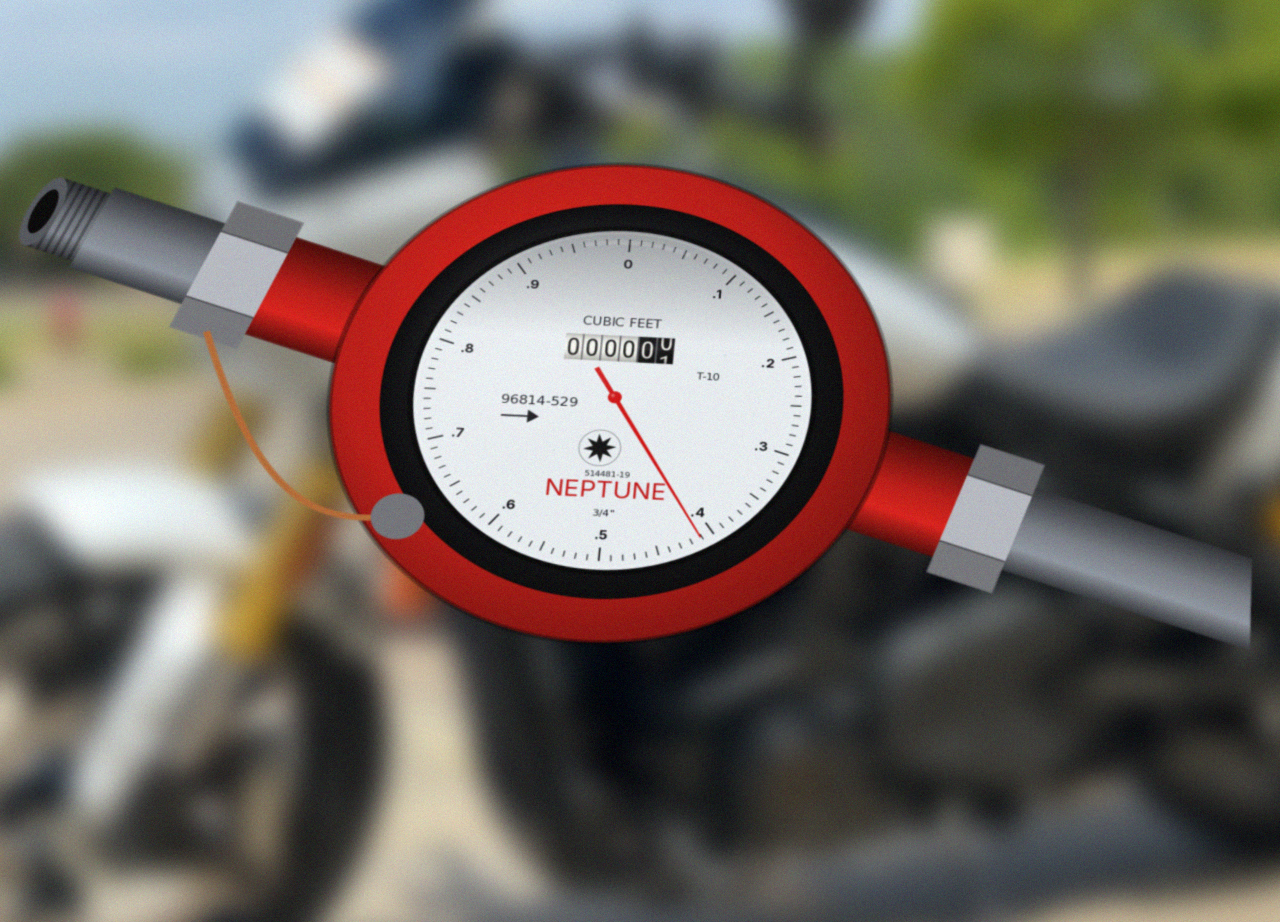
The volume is {"value": 0.41, "unit": "ft³"}
